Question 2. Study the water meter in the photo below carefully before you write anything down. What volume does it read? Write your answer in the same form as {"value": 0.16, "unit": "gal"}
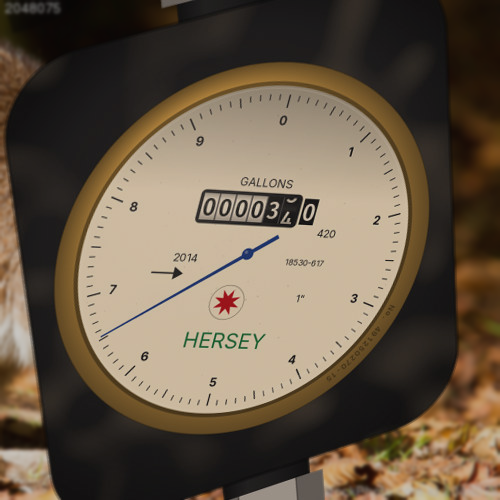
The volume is {"value": 336.5, "unit": "gal"}
